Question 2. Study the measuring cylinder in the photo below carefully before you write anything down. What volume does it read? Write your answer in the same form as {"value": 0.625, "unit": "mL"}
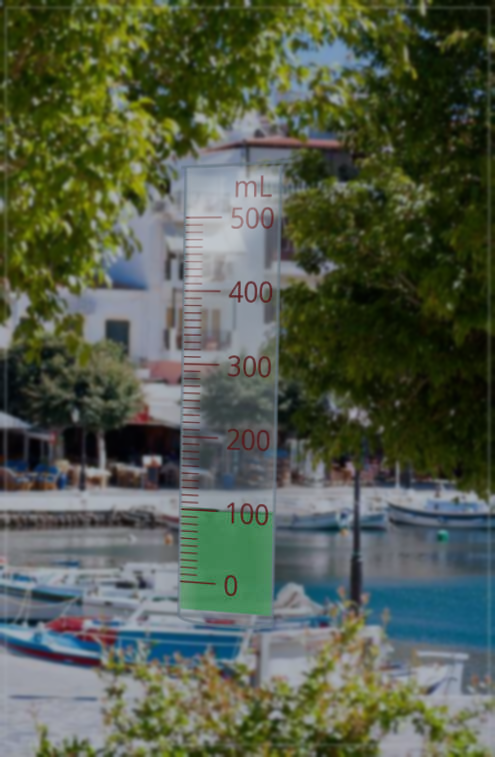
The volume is {"value": 100, "unit": "mL"}
